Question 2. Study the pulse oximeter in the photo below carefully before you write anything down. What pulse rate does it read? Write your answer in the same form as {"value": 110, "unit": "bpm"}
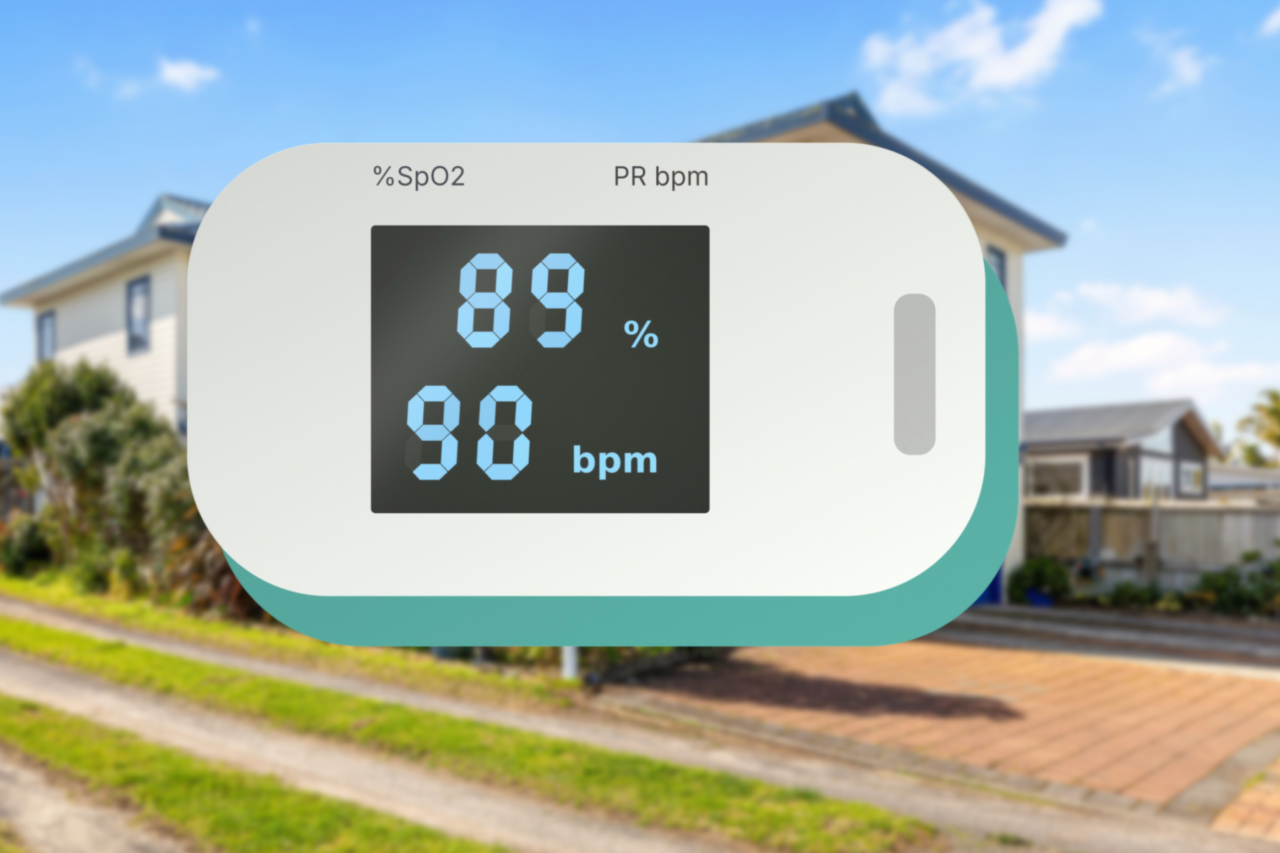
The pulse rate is {"value": 90, "unit": "bpm"}
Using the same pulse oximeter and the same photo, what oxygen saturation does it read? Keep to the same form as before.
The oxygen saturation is {"value": 89, "unit": "%"}
